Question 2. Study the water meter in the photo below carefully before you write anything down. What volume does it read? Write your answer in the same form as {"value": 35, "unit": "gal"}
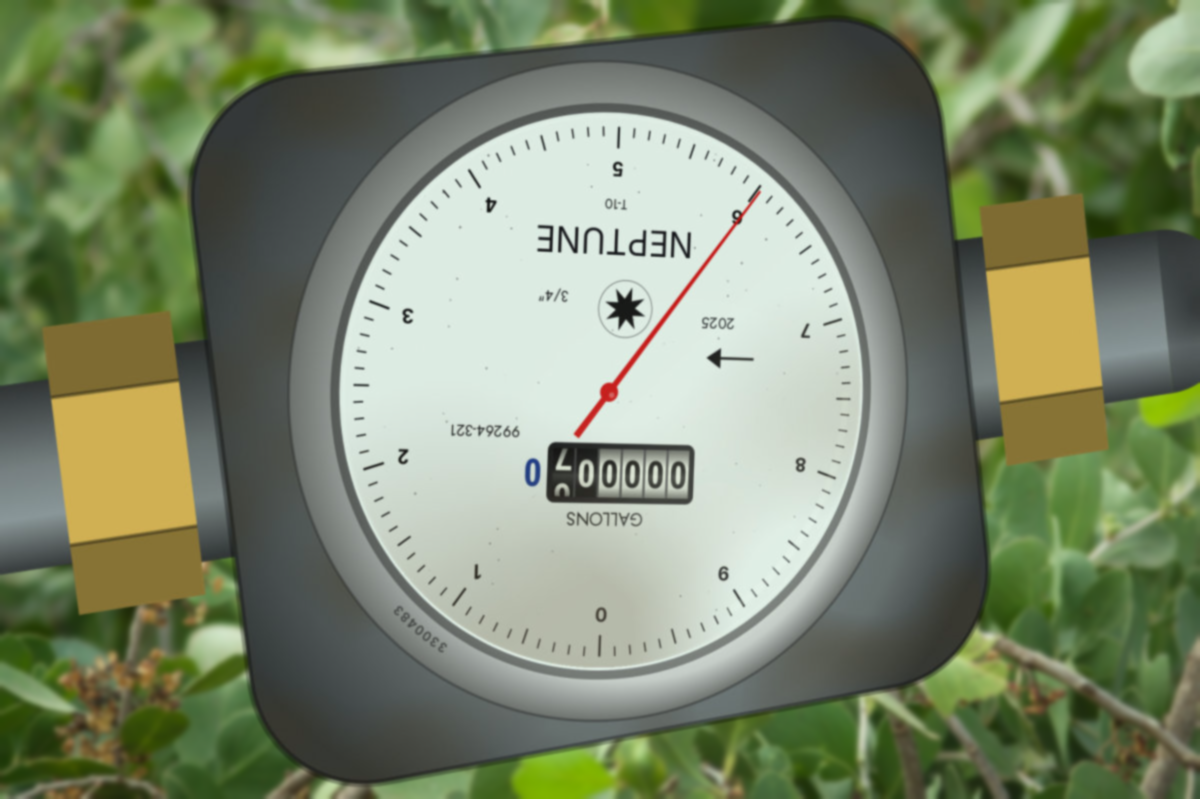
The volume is {"value": 66.0, "unit": "gal"}
